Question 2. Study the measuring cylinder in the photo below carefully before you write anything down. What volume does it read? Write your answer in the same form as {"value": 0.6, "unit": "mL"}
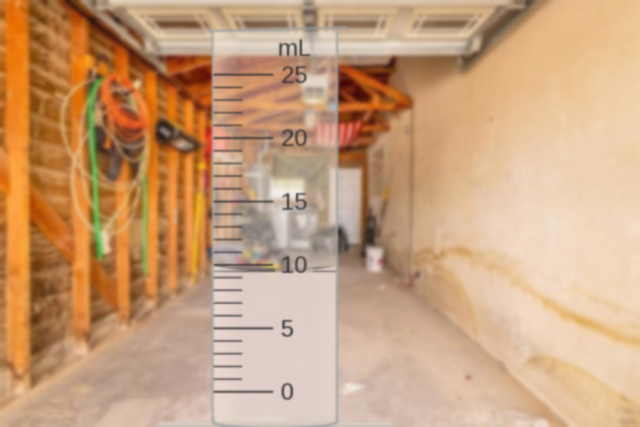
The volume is {"value": 9.5, "unit": "mL"}
